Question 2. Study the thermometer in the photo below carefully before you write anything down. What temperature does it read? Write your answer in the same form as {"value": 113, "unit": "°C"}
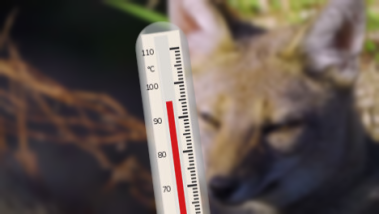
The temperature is {"value": 95, "unit": "°C"}
